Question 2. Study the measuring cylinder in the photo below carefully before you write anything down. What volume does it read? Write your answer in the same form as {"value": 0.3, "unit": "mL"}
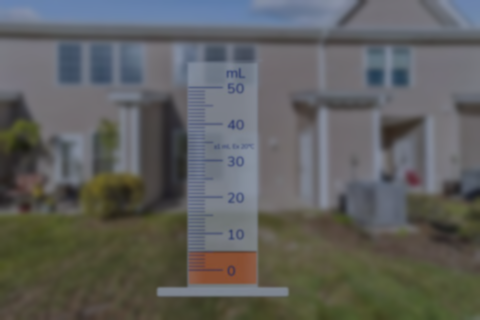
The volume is {"value": 5, "unit": "mL"}
